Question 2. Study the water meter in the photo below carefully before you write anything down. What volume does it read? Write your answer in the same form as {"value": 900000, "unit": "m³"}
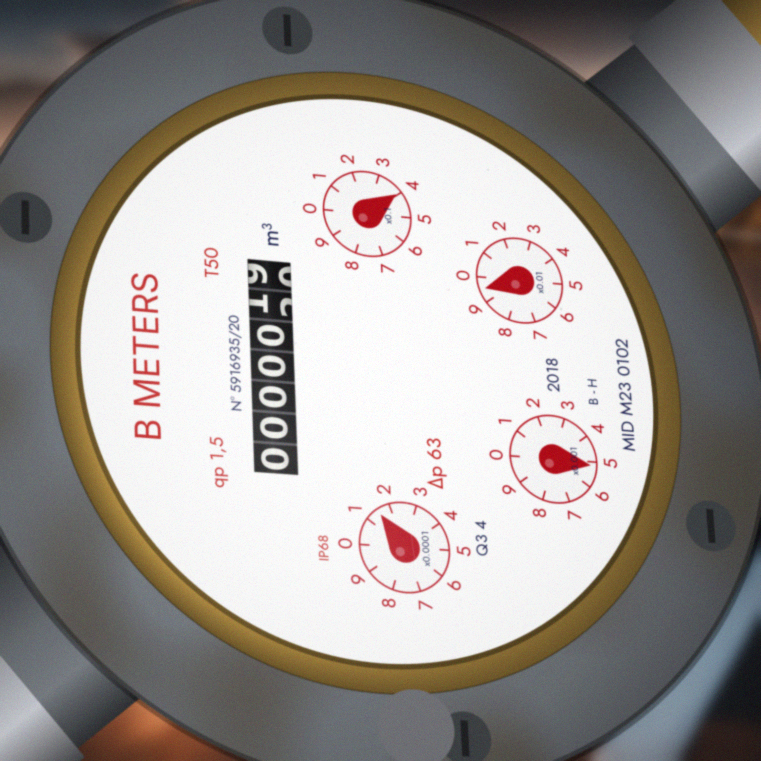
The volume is {"value": 19.3951, "unit": "m³"}
